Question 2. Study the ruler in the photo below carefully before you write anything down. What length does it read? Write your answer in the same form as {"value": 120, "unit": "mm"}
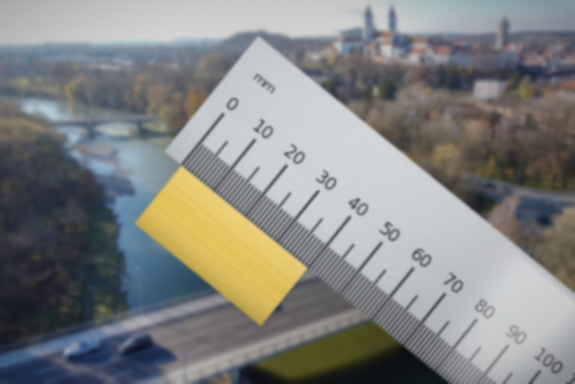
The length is {"value": 40, "unit": "mm"}
